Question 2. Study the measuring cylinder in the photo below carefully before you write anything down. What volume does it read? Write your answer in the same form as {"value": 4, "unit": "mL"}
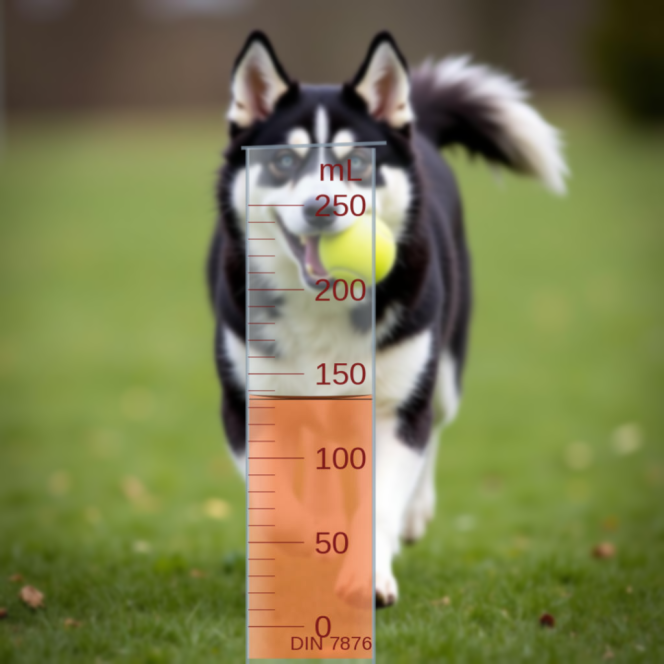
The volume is {"value": 135, "unit": "mL"}
